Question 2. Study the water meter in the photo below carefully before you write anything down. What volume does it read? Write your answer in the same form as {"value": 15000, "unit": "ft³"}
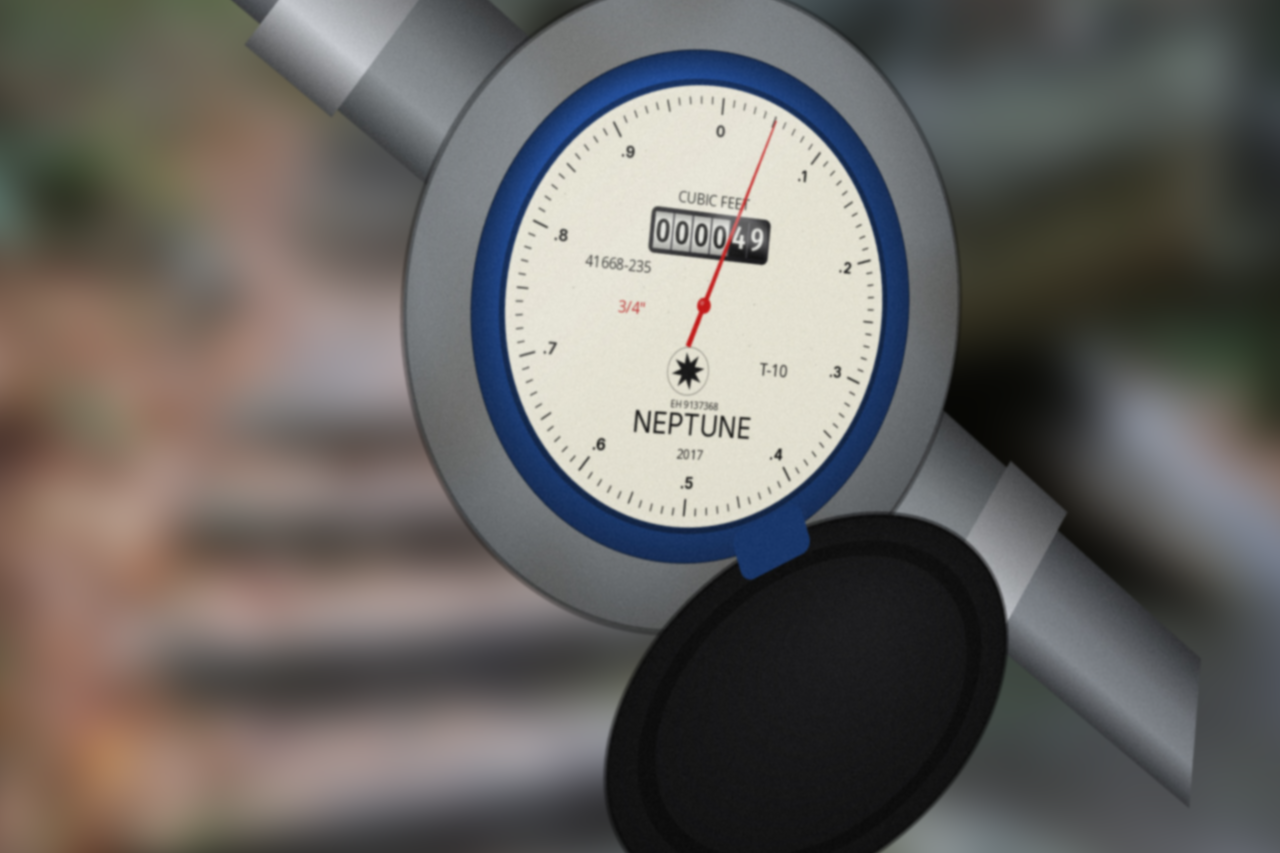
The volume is {"value": 49.05, "unit": "ft³"}
